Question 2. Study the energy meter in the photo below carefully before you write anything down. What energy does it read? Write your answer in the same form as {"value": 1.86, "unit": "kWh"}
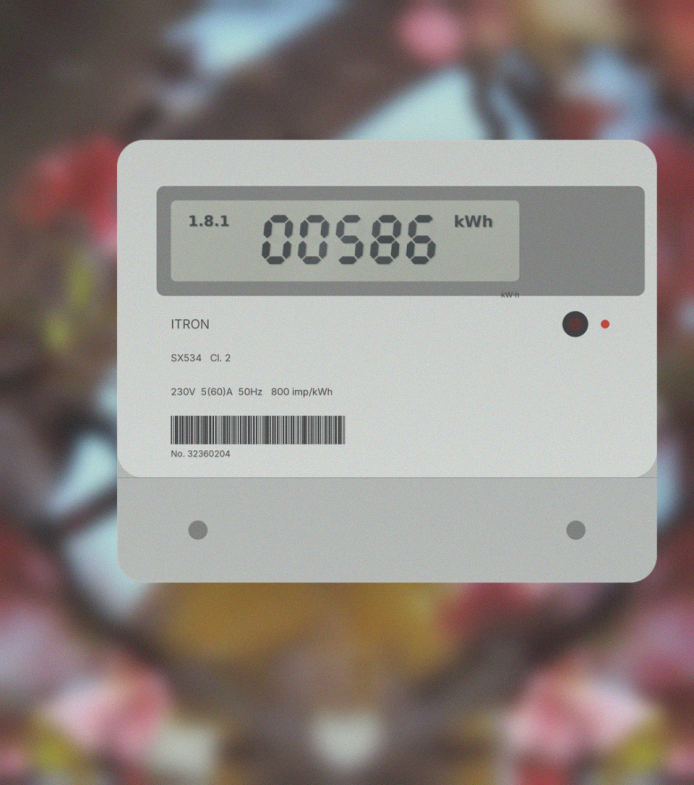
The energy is {"value": 586, "unit": "kWh"}
